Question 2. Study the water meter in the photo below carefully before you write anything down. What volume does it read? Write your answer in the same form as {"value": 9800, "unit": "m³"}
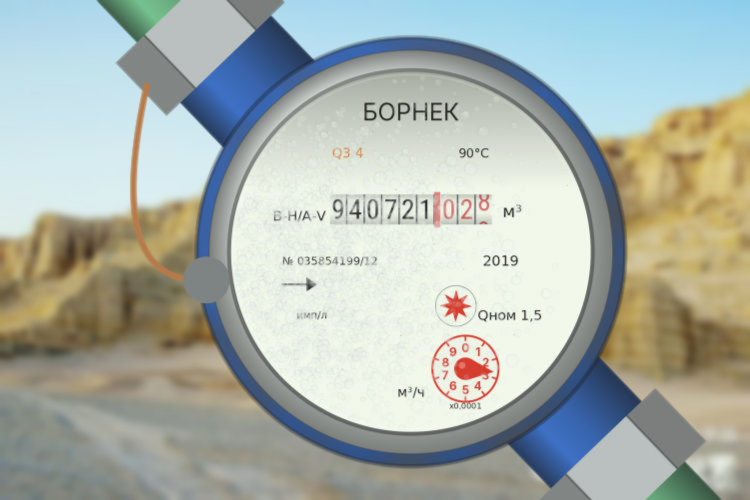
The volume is {"value": 940721.0282, "unit": "m³"}
